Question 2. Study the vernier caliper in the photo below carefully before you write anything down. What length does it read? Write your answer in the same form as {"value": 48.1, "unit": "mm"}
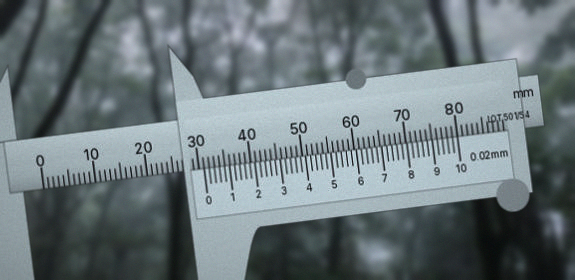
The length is {"value": 31.0, "unit": "mm"}
